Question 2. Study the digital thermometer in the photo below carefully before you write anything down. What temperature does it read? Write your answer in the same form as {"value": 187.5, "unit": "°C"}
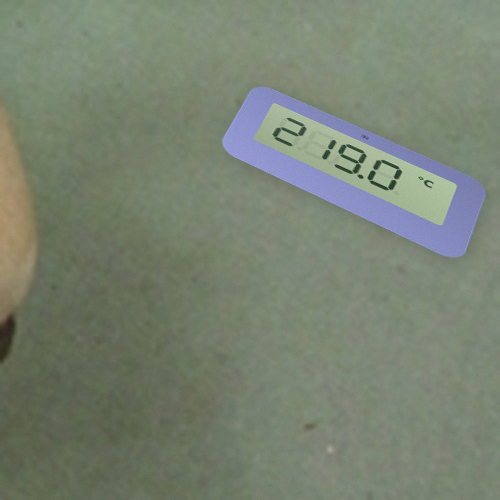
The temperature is {"value": 219.0, "unit": "°C"}
